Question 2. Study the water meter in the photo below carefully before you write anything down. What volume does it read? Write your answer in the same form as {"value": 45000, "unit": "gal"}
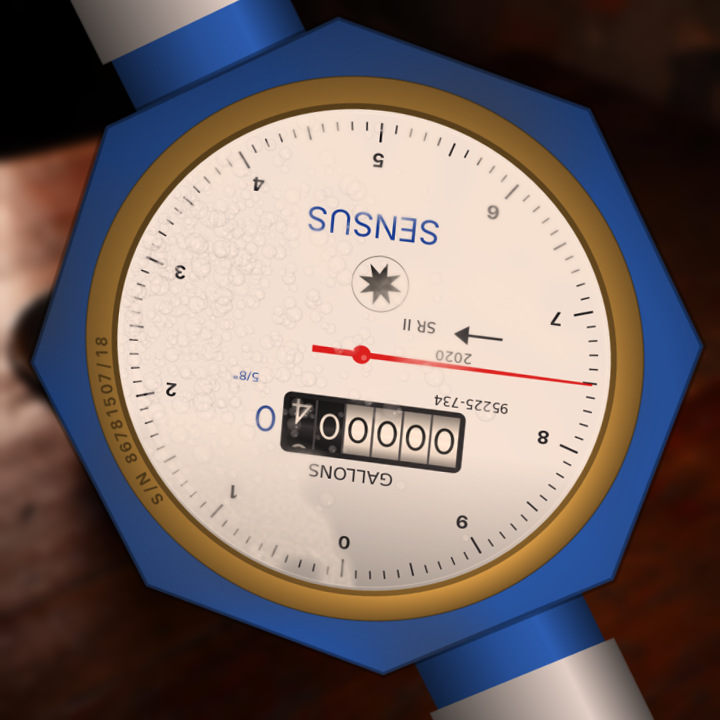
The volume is {"value": 37.5, "unit": "gal"}
